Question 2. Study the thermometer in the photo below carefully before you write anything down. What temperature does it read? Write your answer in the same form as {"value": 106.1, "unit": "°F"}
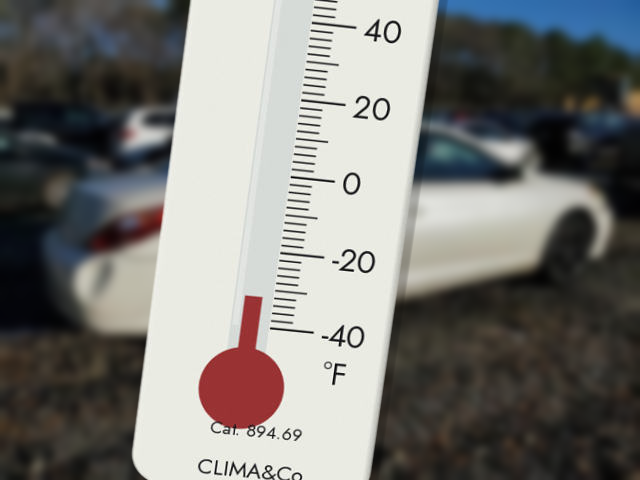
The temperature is {"value": -32, "unit": "°F"}
